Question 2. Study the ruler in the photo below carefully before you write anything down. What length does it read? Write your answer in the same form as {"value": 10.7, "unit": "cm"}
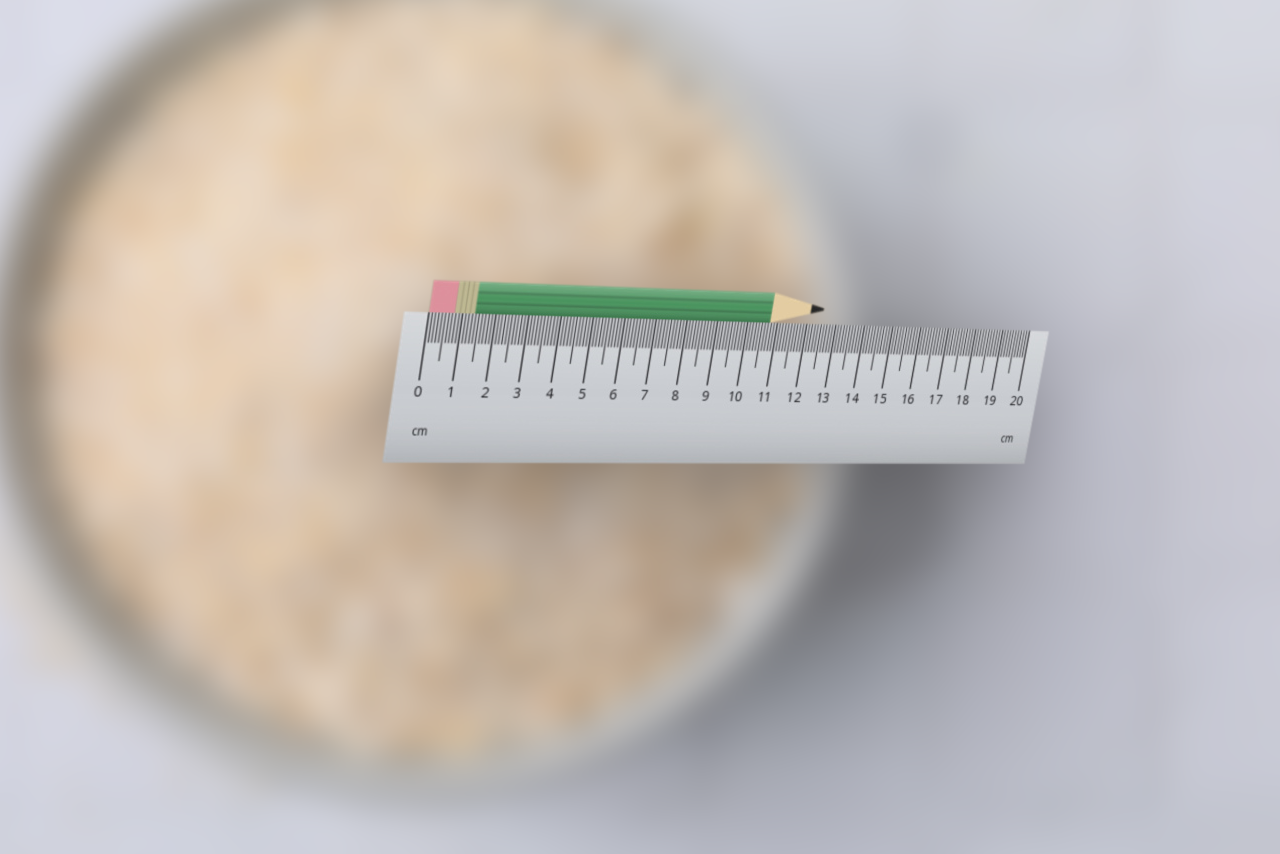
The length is {"value": 12.5, "unit": "cm"}
